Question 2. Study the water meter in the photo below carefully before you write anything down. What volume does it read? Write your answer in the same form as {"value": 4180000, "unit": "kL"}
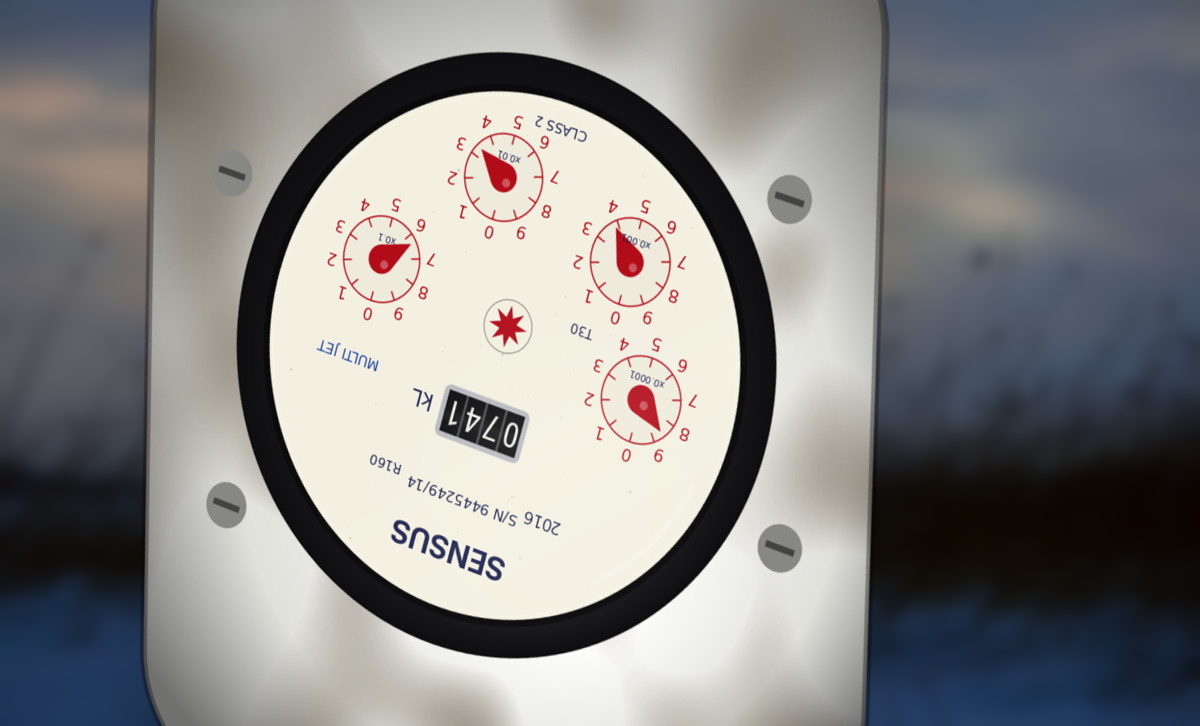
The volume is {"value": 741.6338, "unit": "kL"}
